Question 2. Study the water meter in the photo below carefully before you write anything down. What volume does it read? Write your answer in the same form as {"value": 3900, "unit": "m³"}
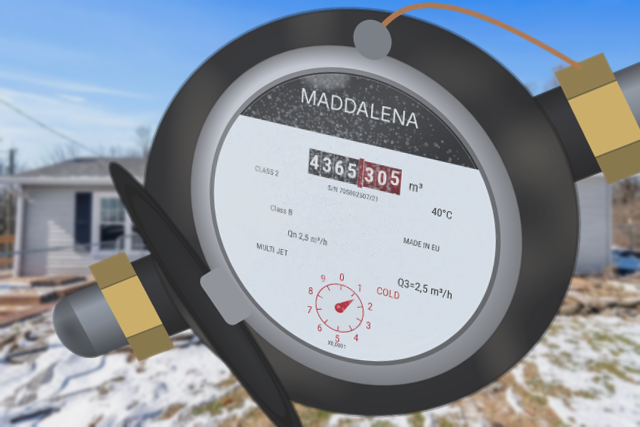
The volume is {"value": 4365.3051, "unit": "m³"}
